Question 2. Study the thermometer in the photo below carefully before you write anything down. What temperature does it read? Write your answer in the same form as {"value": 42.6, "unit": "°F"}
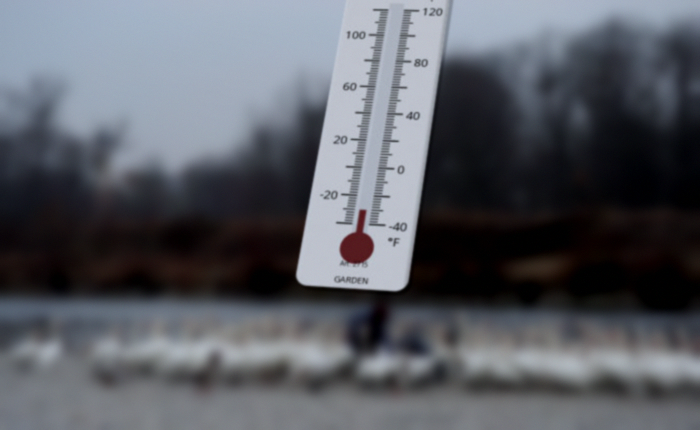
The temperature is {"value": -30, "unit": "°F"}
